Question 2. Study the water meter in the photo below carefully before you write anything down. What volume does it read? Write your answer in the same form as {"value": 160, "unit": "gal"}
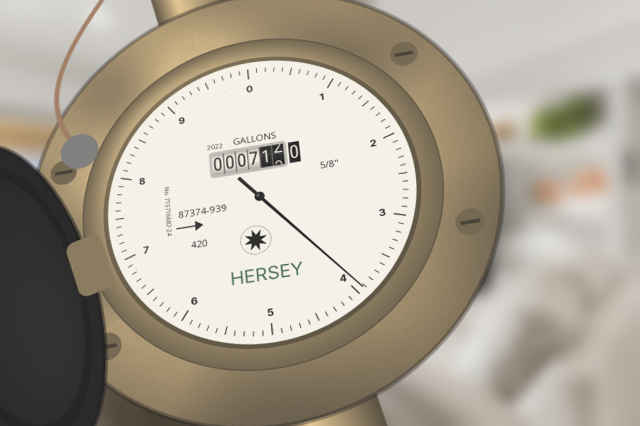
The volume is {"value": 7123.9, "unit": "gal"}
